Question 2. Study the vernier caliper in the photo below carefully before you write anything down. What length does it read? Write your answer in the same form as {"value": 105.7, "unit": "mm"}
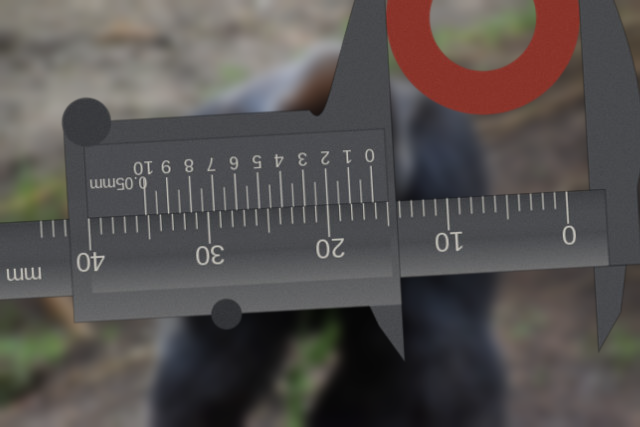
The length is {"value": 16.2, "unit": "mm"}
